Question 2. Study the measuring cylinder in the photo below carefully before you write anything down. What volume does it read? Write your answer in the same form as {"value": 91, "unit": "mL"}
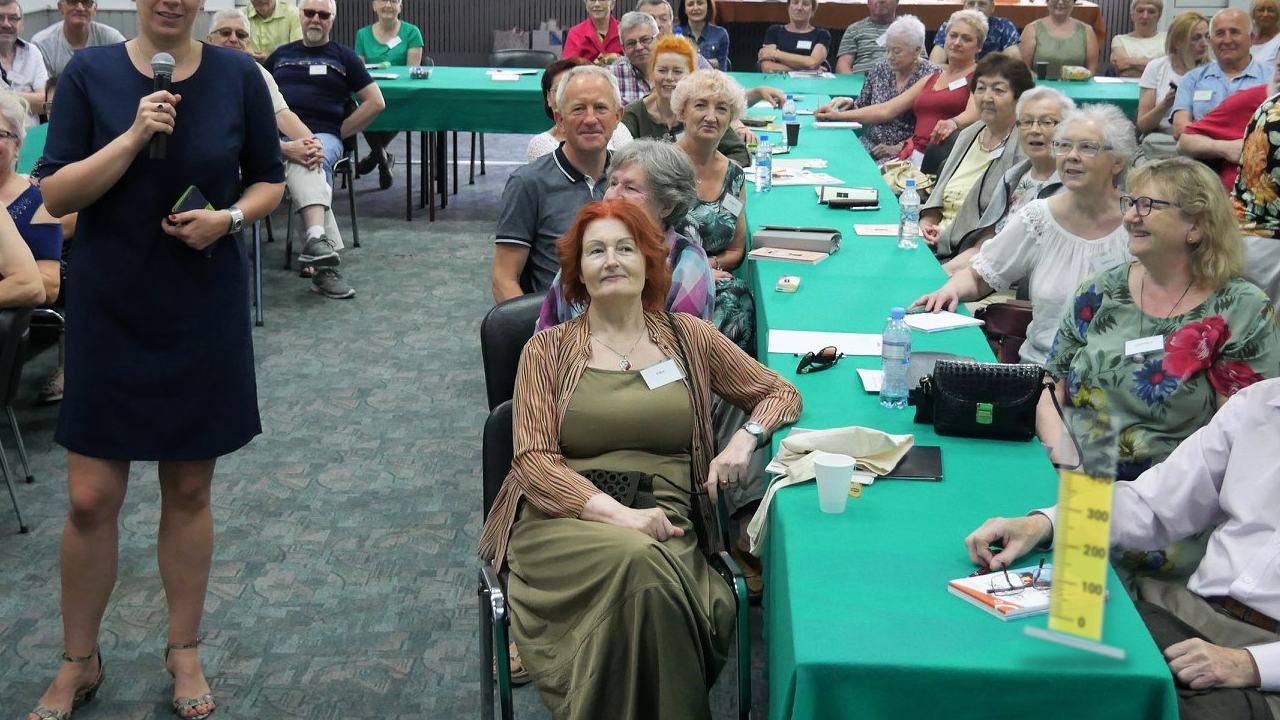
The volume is {"value": 400, "unit": "mL"}
